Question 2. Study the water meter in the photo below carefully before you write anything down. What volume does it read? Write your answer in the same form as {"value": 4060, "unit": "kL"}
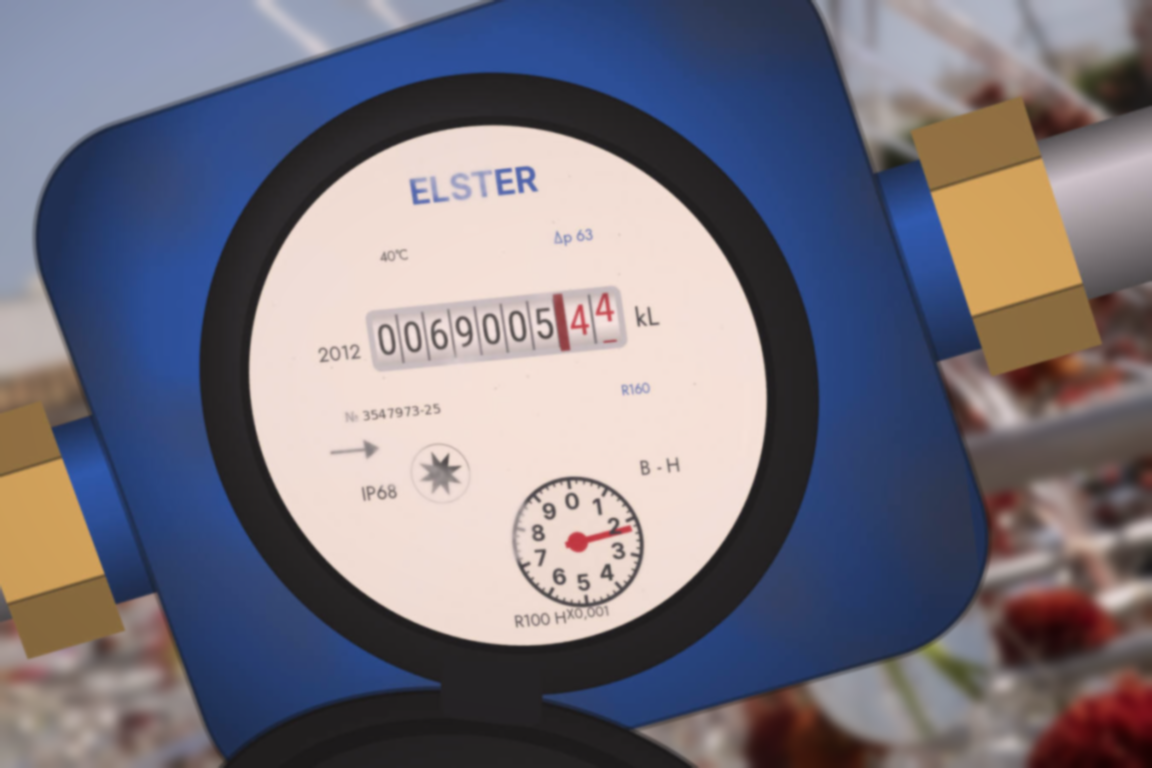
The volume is {"value": 69005.442, "unit": "kL"}
